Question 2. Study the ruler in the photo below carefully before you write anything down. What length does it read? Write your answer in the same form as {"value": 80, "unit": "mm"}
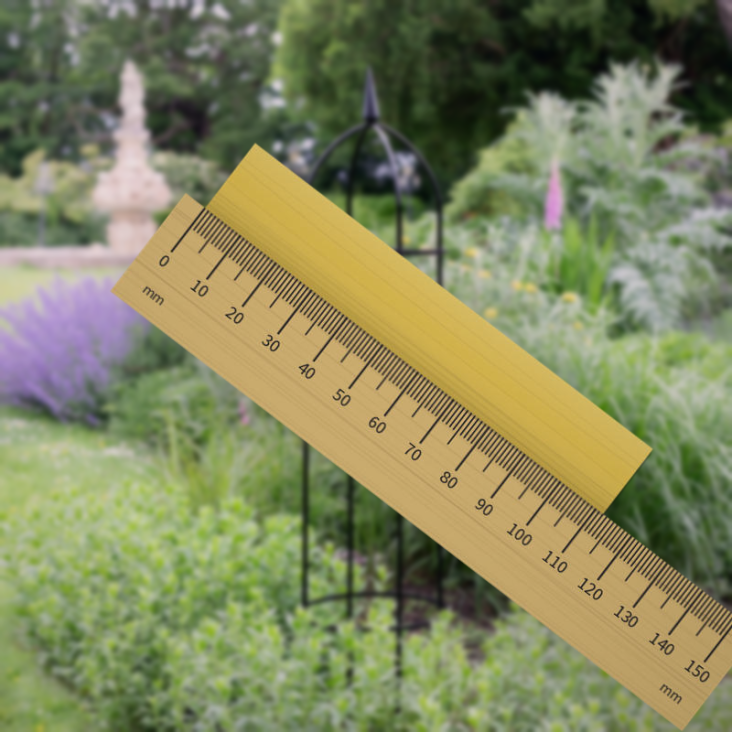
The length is {"value": 112, "unit": "mm"}
